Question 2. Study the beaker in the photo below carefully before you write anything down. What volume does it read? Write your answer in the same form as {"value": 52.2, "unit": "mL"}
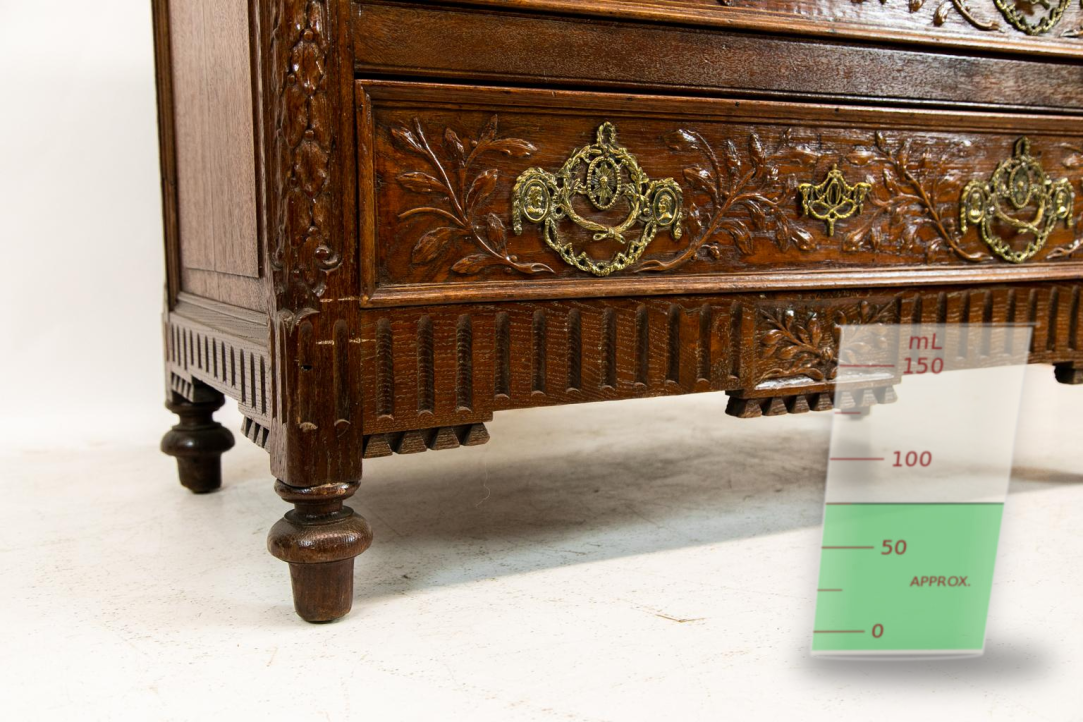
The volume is {"value": 75, "unit": "mL"}
